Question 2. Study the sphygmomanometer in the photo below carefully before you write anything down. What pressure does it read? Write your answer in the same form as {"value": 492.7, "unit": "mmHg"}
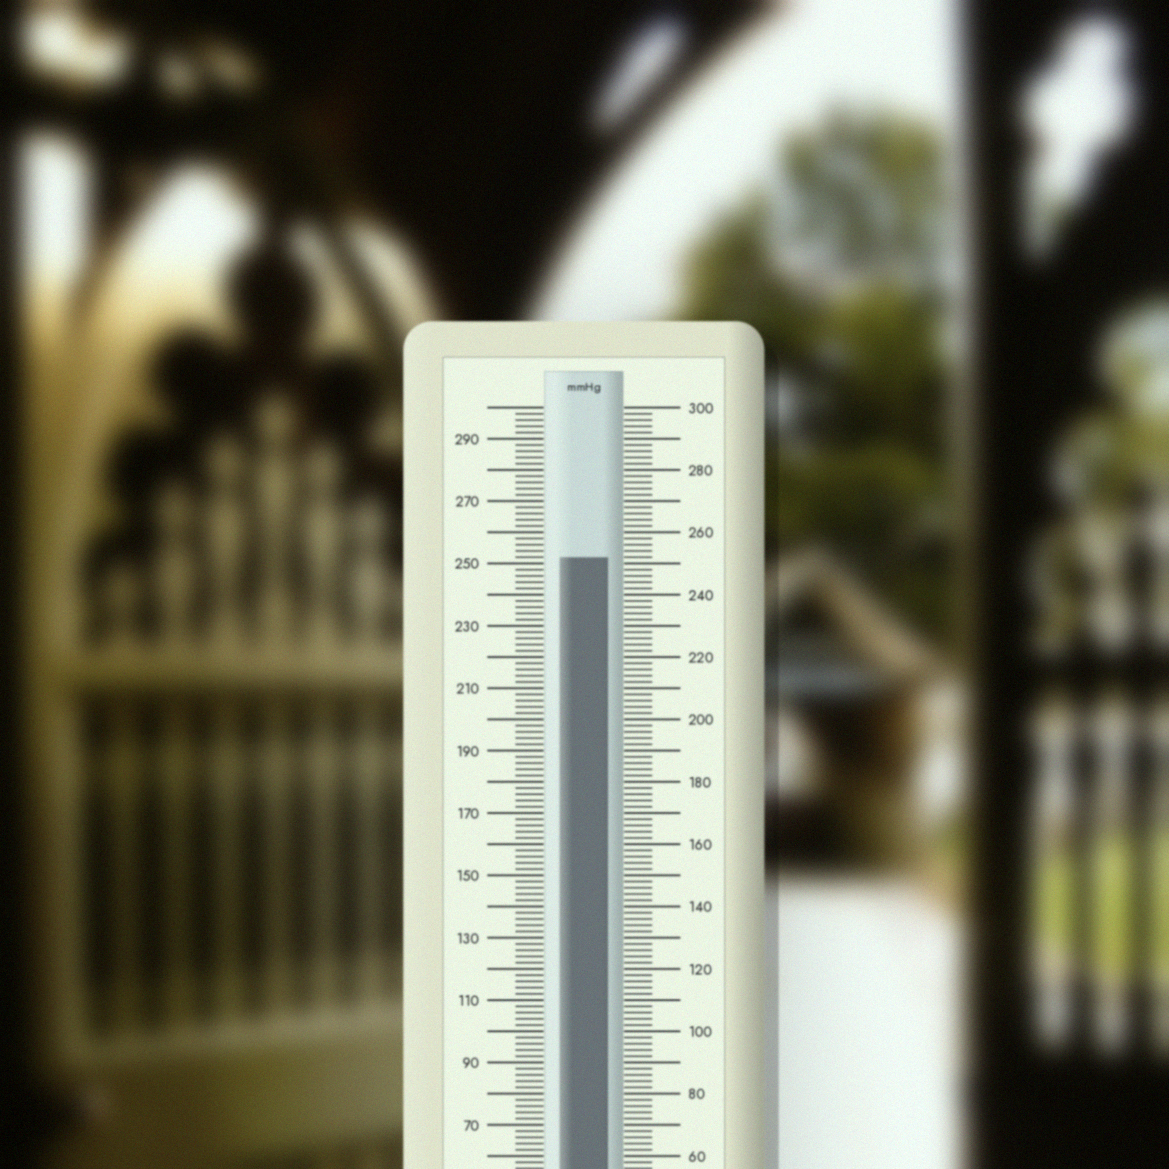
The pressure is {"value": 252, "unit": "mmHg"}
